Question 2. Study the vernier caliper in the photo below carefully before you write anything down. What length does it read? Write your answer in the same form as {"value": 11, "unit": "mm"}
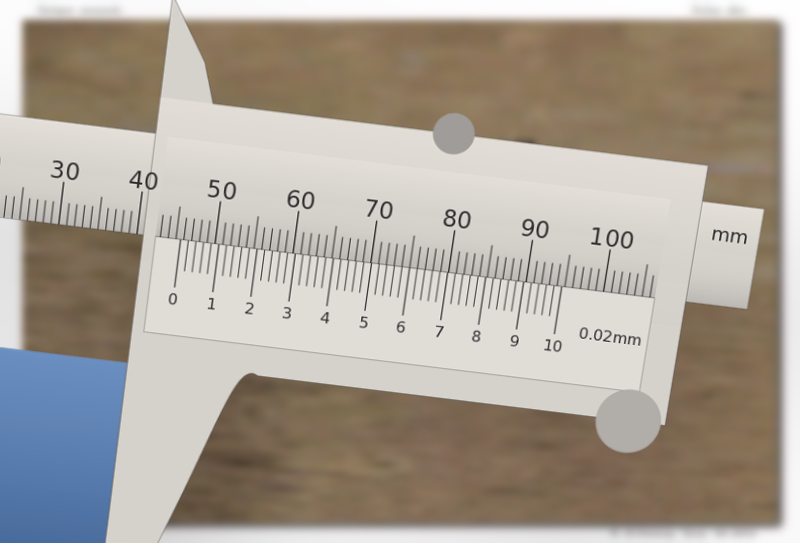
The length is {"value": 45.6, "unit": "mm"}
